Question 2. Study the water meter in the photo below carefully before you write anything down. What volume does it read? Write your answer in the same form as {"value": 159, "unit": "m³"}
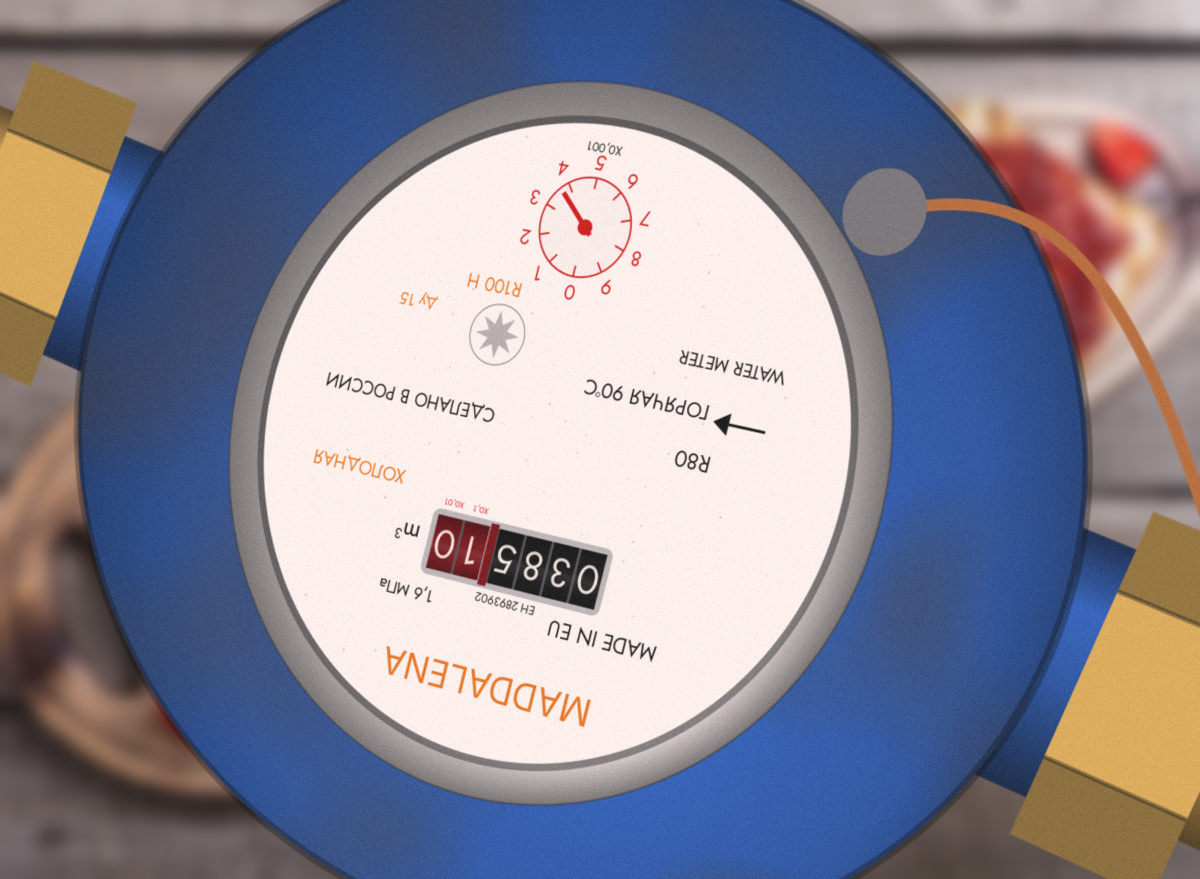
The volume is {"value": 385.103, "unit": "m³"}
